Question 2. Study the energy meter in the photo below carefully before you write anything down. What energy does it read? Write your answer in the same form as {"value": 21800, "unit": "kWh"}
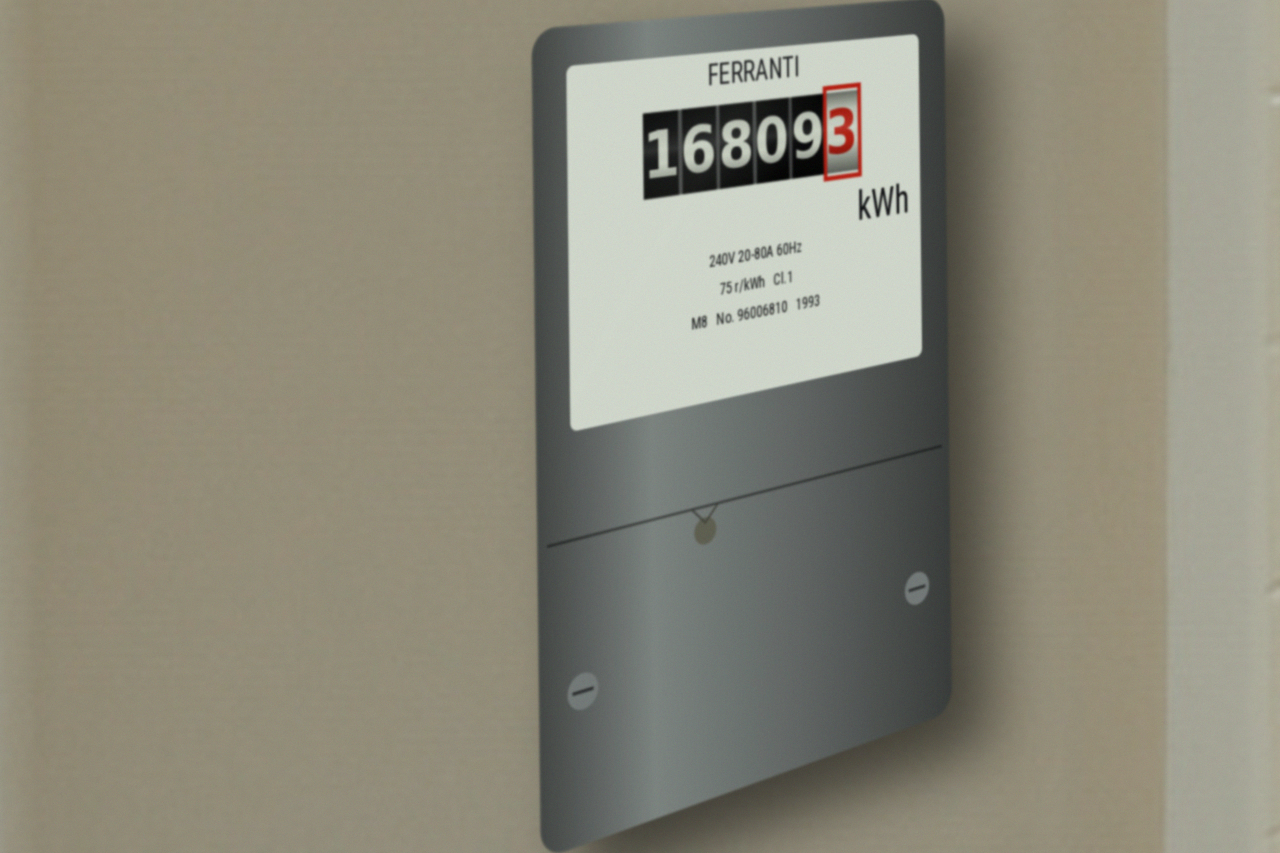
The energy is {"value": 16809.3, "unit": "kWh"}
